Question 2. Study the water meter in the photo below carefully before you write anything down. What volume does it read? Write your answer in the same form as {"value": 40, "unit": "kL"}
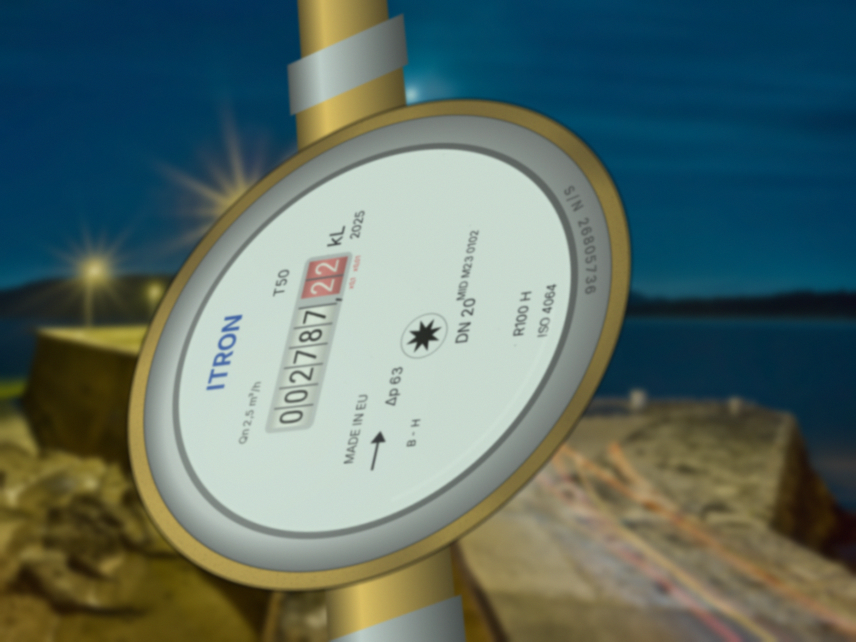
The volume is {"value": 2787.22, "unit": "kL"}
